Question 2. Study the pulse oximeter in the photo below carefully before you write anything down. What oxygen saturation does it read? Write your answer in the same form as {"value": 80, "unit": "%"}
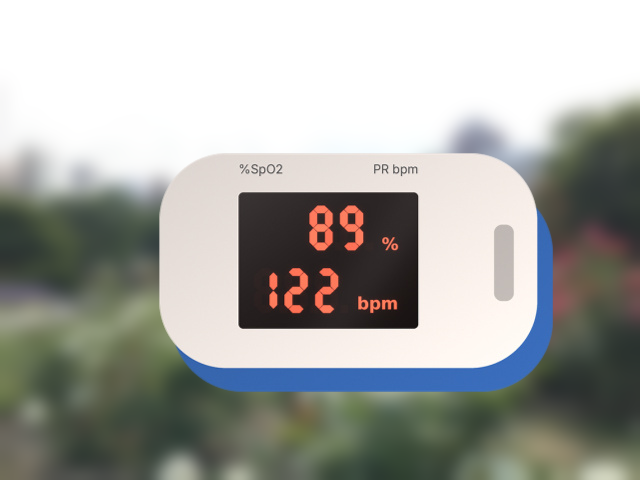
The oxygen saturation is {"value": 89, "unit": "%"}
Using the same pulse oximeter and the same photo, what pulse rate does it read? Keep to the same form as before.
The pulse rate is {"value": 122, "unit": "bpm"}
